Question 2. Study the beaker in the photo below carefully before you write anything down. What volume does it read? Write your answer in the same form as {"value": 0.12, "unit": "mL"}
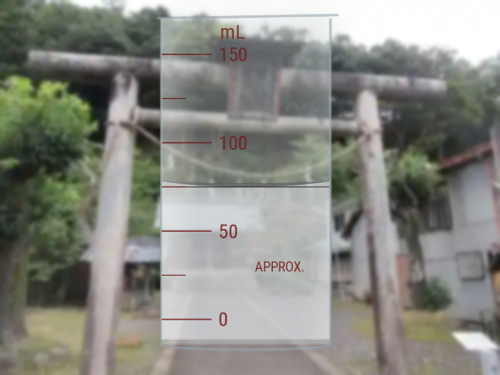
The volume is {"value": 75, "unit": "mL"}
